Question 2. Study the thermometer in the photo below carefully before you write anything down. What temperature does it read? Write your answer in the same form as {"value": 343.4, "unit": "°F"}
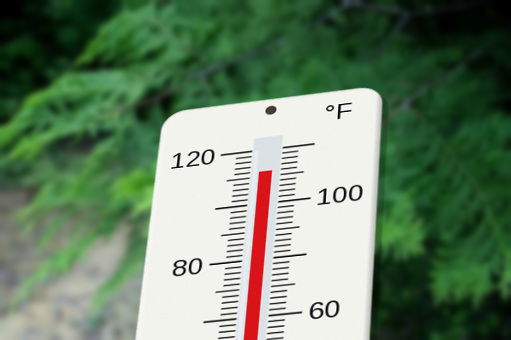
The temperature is {"value": 112, "unit": "°F"}
